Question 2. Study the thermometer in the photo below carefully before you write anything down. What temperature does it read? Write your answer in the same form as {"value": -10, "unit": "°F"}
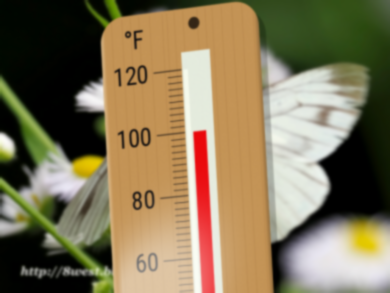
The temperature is {"value": 100, "unit": "°F"}
